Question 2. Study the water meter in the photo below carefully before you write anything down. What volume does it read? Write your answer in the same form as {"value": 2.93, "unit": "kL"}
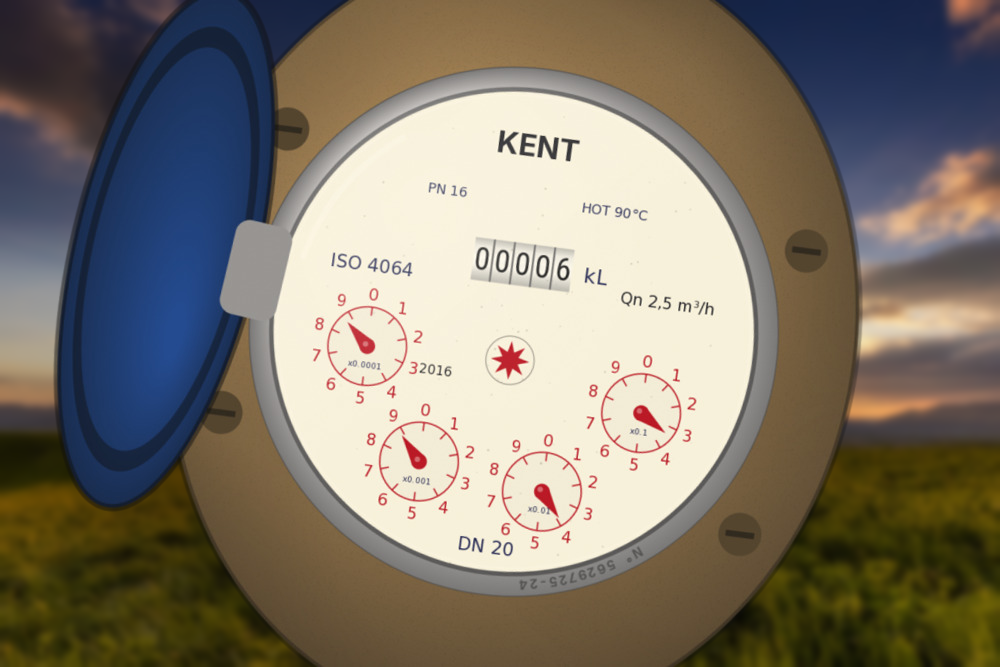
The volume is {"value": 6.3388, "unit": "kL"}
